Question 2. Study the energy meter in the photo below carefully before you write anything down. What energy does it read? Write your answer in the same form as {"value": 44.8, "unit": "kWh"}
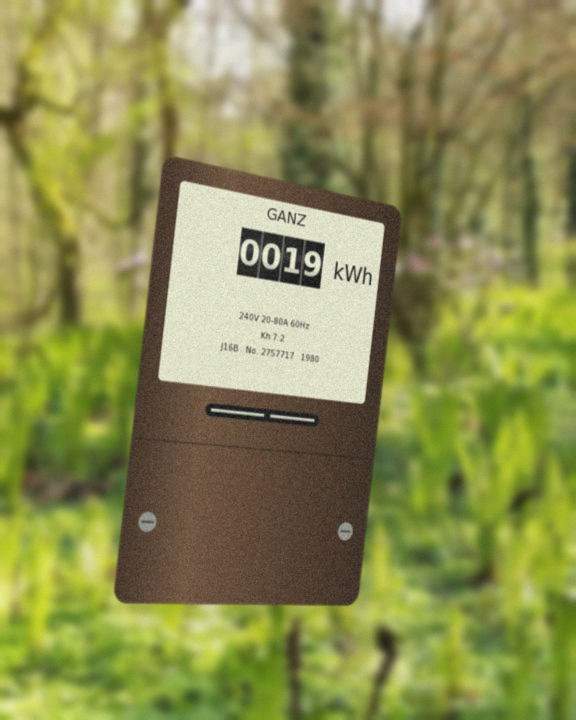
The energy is {"value": 19, "unit": "kWh"}
